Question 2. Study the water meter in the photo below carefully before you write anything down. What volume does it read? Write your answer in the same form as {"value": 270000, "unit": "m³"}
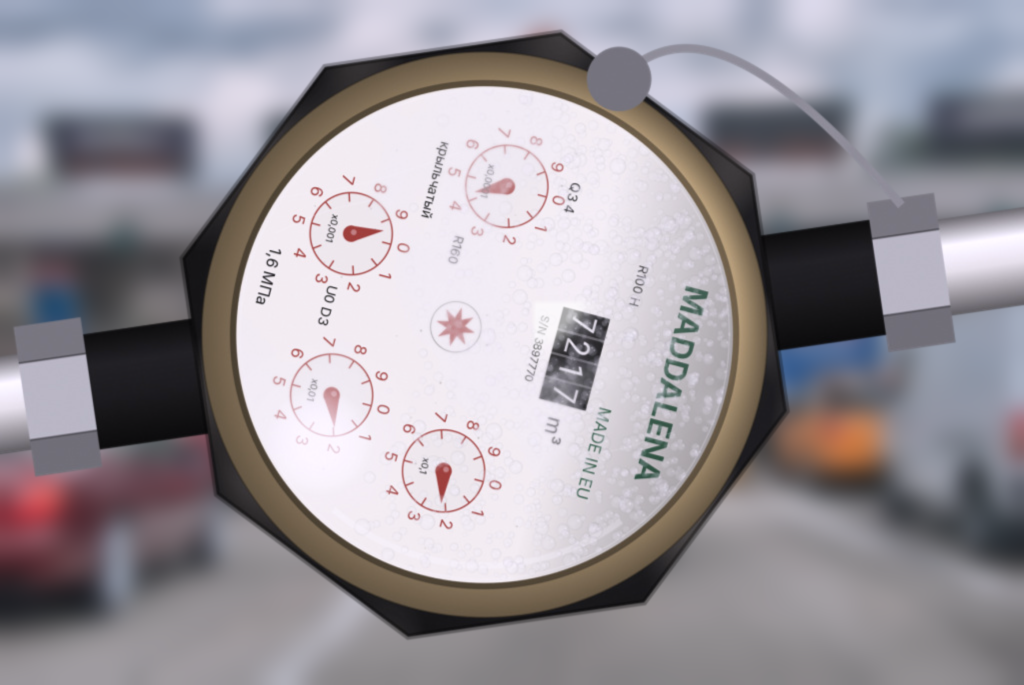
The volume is {"value": 7217.2194, "unit": "m³"}
